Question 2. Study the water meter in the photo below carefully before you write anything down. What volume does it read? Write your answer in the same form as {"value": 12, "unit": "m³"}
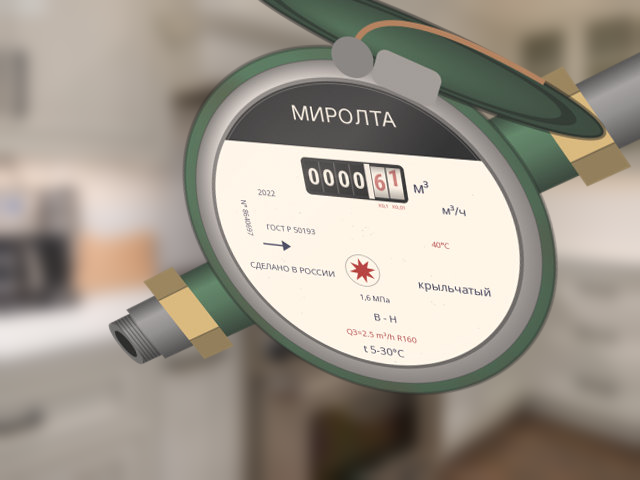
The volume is {"value": 0.61, "unit": "m³"}
